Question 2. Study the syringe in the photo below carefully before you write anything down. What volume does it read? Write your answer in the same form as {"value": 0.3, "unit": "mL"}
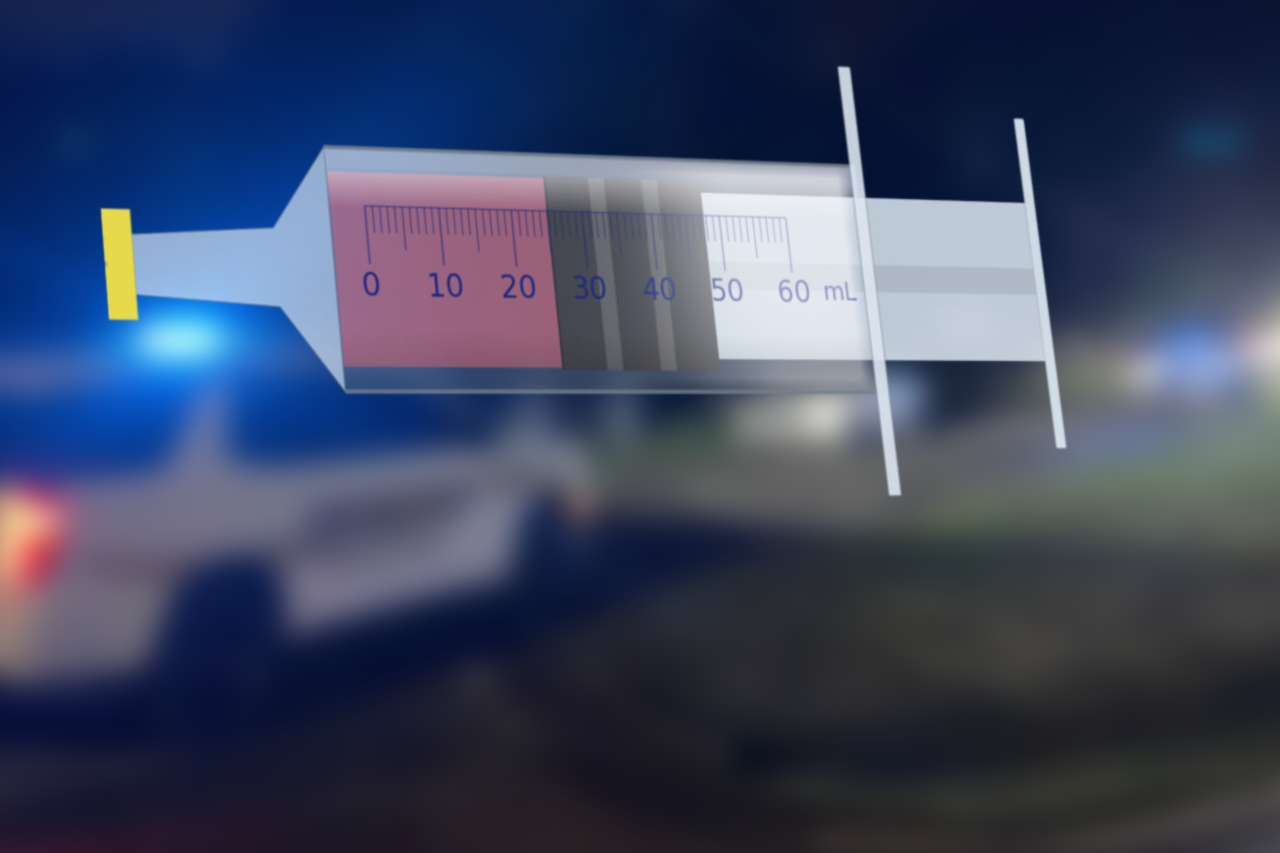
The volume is {"value": 25, "unit": "mL"}
